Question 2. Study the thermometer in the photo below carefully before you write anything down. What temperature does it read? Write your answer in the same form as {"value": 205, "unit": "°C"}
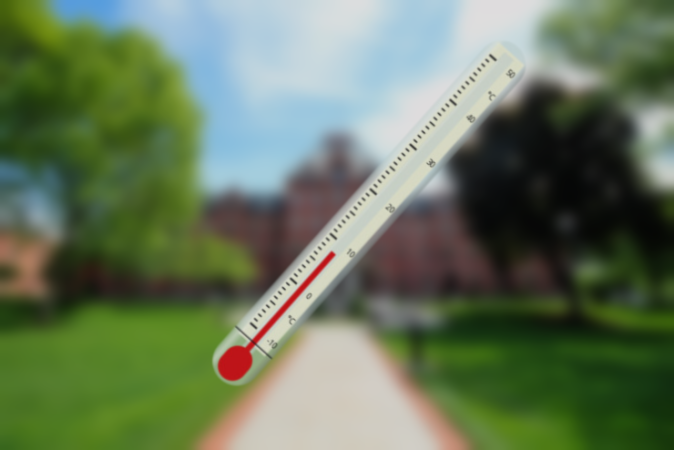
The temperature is {"value": 8, "unit": "°C"}
